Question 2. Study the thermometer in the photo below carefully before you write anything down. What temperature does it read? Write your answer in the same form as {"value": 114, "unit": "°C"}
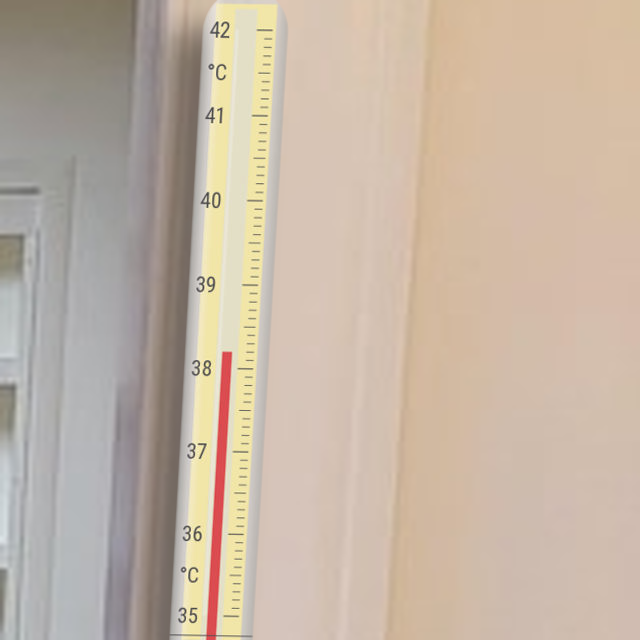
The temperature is {"value": 38.2, "unit": "°C"}
